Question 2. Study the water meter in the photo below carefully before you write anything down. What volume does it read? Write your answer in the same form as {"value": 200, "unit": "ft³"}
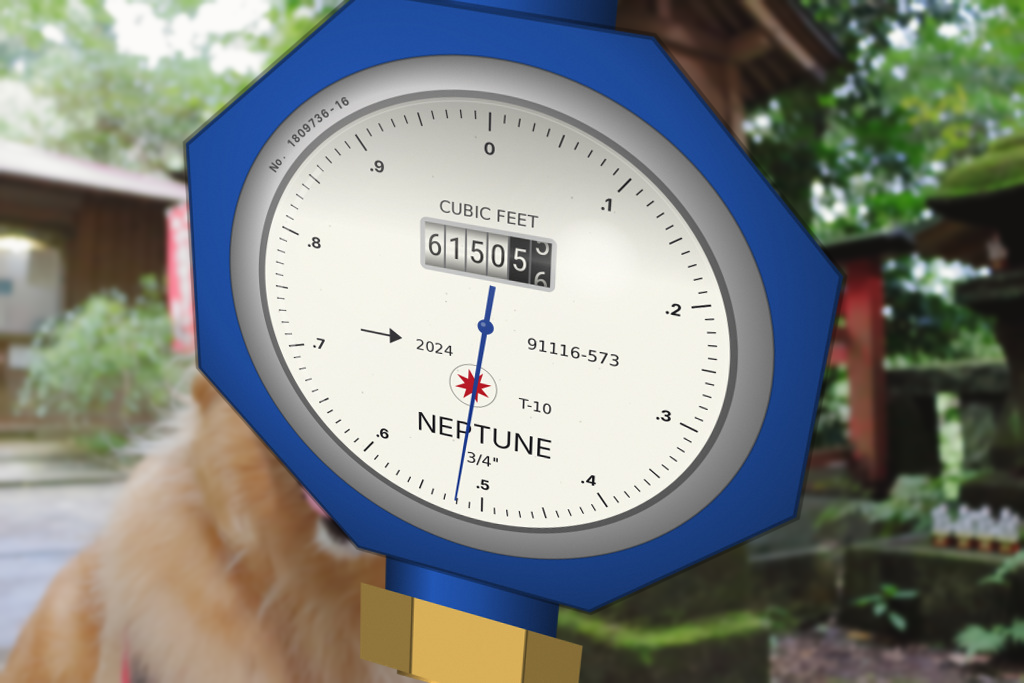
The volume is {"value": 615055.52, "unit": "ft³"}
